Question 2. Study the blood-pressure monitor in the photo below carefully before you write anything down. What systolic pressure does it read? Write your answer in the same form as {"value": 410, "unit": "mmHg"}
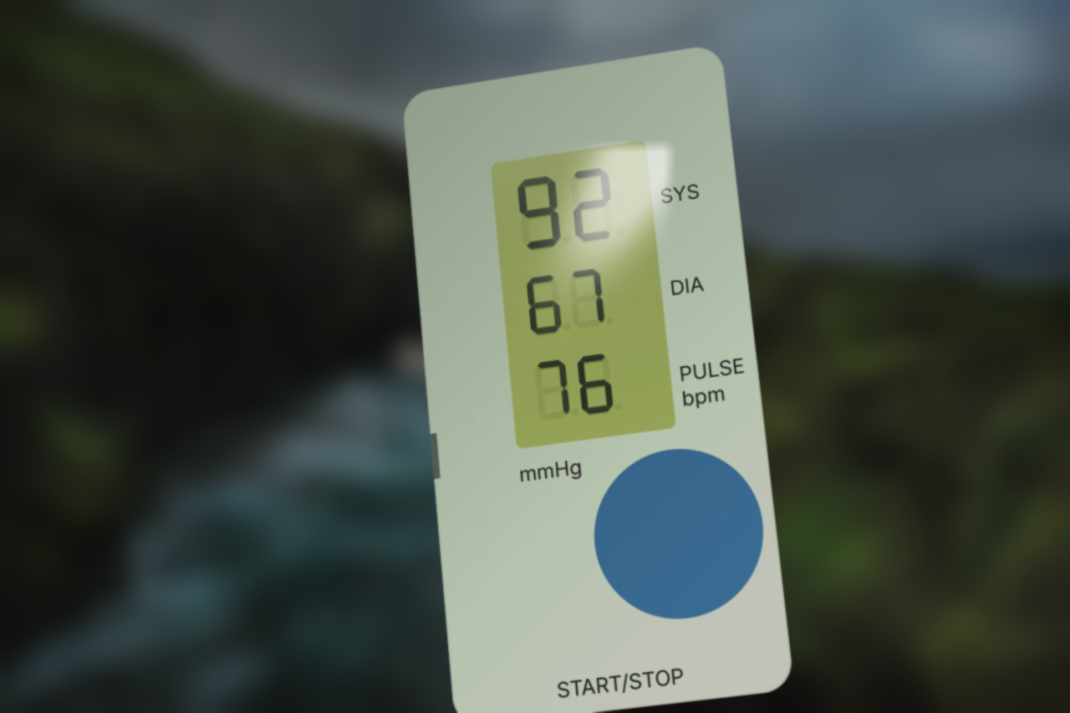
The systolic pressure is {"value": 92, "unit": "mmHg"}
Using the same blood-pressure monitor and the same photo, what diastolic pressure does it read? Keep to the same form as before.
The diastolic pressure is {"value": 67, "unit": "mmHg"}
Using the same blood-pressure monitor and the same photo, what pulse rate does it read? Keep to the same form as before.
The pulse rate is {"value": 76, "unit": "bpm"}
